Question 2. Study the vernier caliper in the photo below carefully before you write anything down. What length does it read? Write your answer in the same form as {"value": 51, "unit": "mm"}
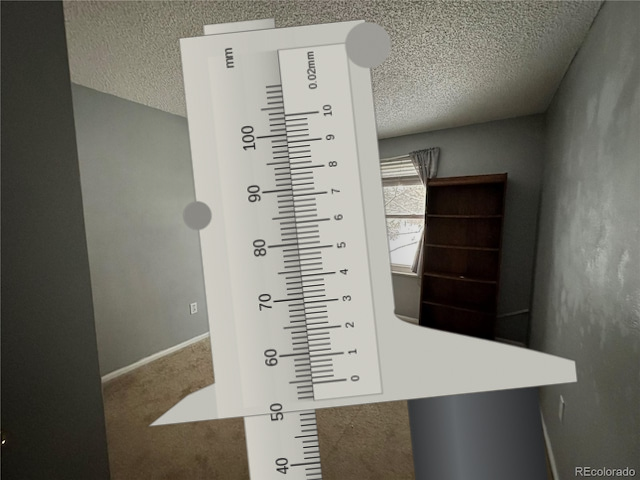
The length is {"value": 54.5, "unit": "mm"}
